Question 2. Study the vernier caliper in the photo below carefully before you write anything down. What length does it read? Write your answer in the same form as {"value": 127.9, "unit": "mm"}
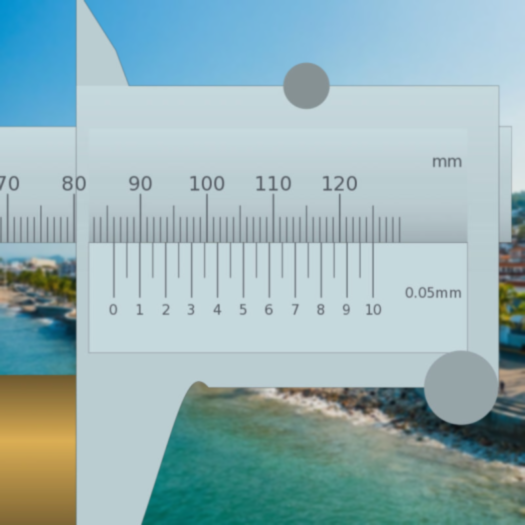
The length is {"value": 86.0, "unit": "mm"}
